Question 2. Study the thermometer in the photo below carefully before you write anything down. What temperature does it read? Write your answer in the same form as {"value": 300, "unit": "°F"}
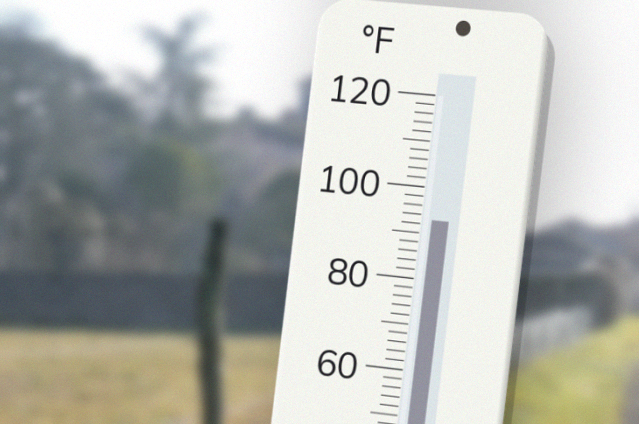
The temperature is {"value": 93, "unit": "°F"}
